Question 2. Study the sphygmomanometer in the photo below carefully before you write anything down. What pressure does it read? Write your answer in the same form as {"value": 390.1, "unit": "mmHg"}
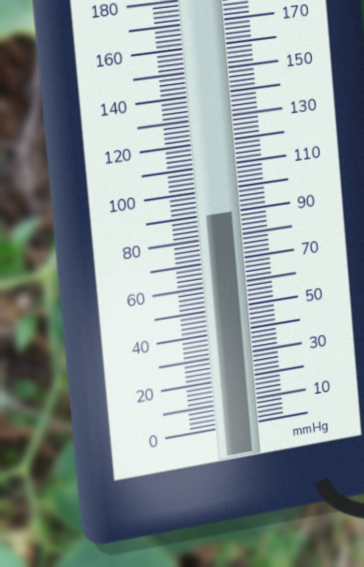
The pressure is {"value": 90, "unit": "mmHg"}
